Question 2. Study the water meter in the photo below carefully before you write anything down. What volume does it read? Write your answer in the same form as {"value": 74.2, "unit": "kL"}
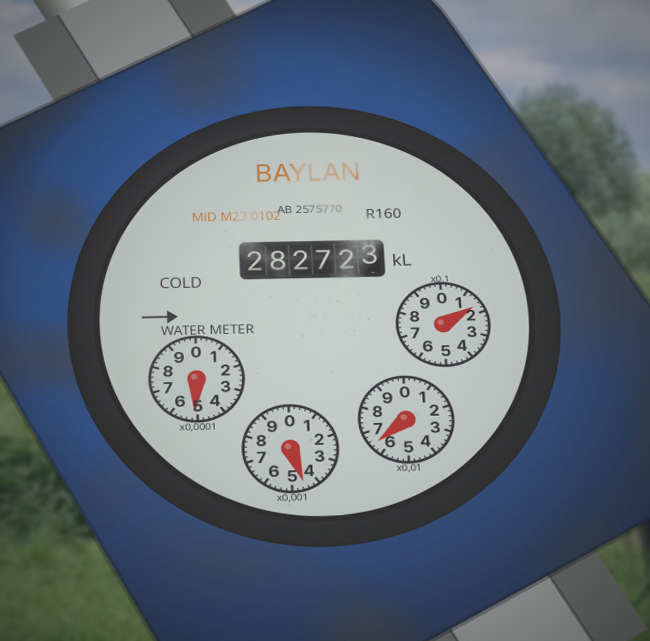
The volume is {"value": 282723.1645, "unit": "kL"}
